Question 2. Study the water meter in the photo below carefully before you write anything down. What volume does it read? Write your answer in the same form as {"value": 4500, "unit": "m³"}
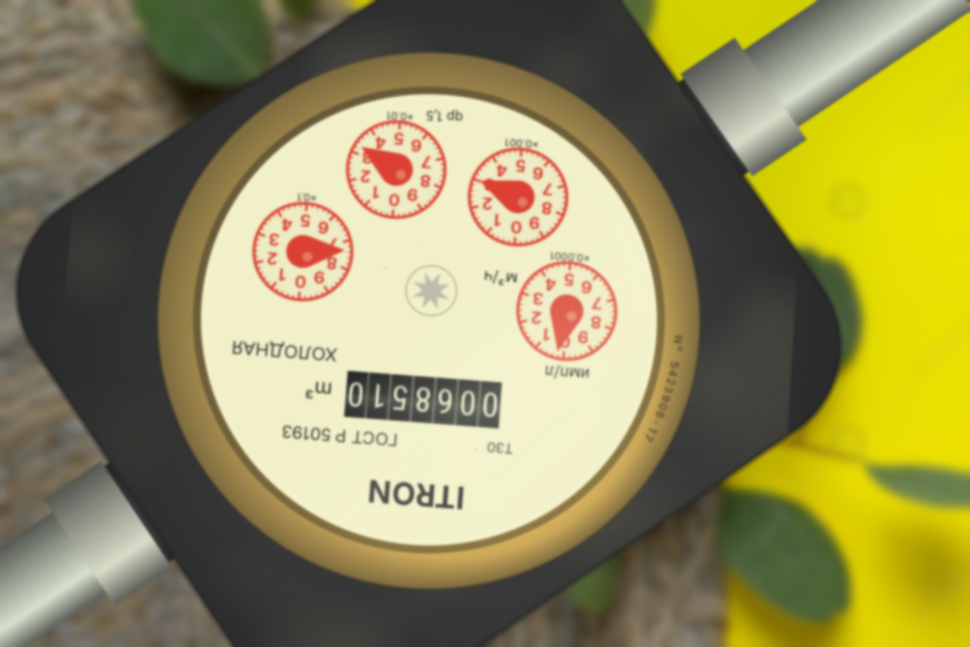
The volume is {"value": 68510.7330, "unit": "m³"}
